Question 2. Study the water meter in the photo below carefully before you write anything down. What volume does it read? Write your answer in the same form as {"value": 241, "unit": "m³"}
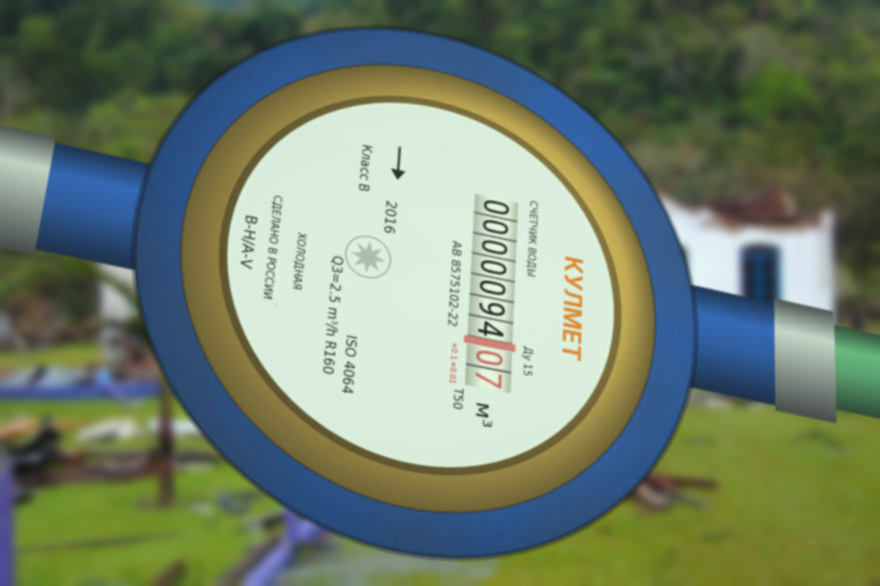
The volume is {"value": 94.07, "unit": "m³"}
